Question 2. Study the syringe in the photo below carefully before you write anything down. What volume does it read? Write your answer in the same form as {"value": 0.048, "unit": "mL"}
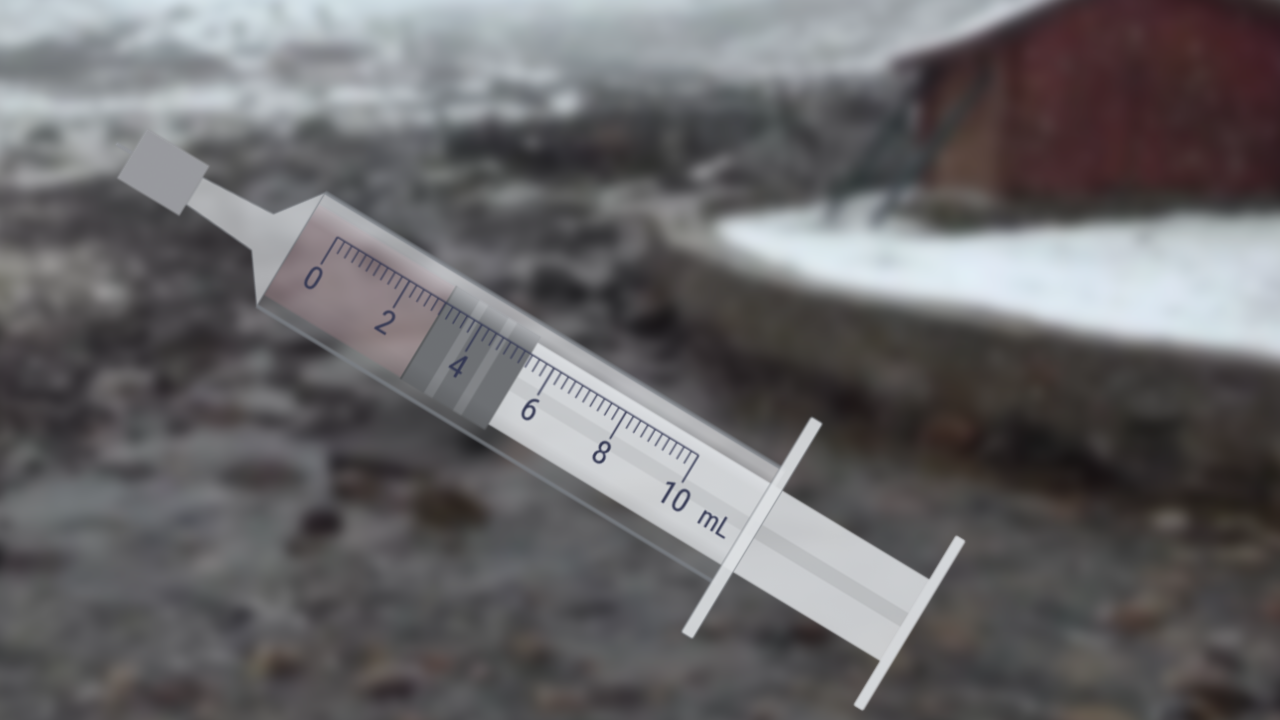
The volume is {"value": 3, "unit": "mL"}
